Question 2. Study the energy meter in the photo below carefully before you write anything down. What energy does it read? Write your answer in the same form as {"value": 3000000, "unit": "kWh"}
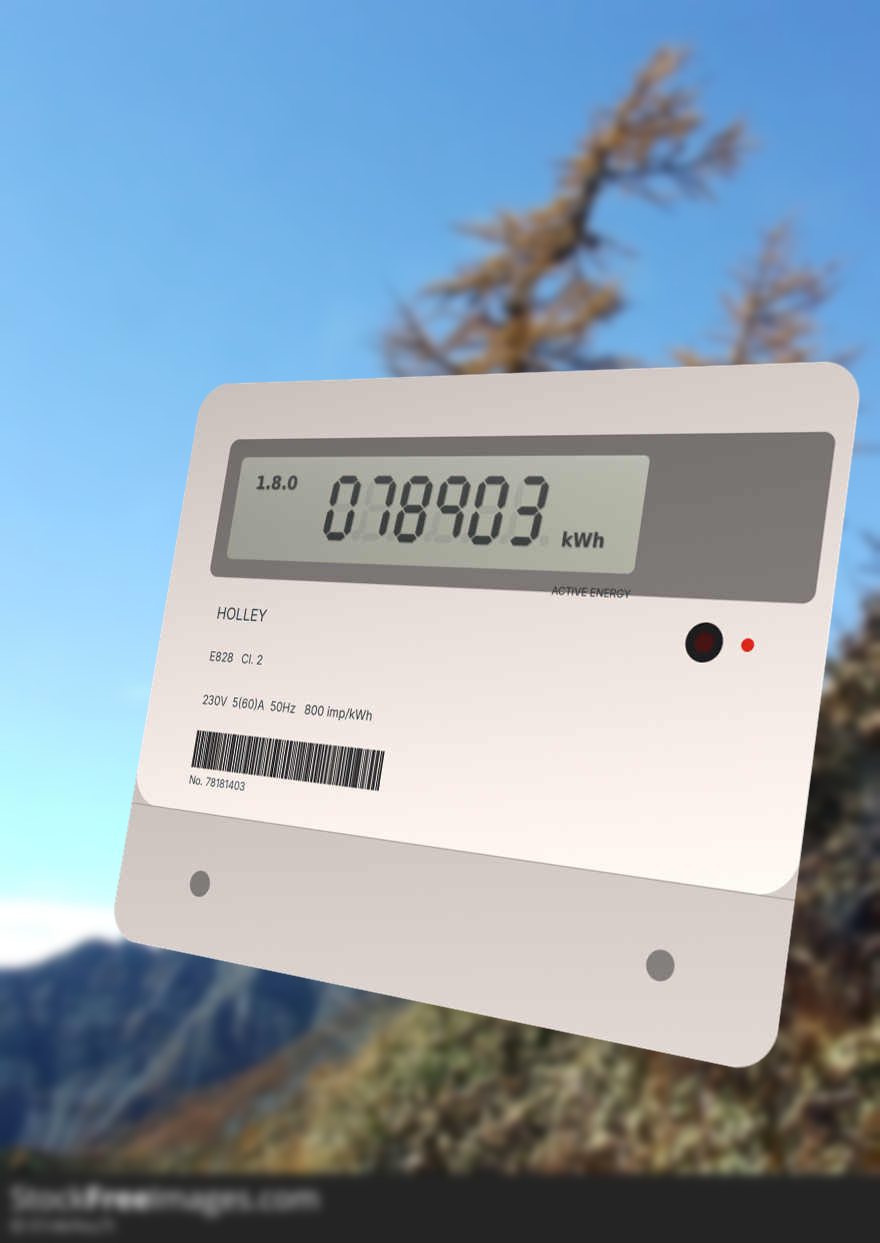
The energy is {"value": 78903, "unit": "kWh"}
